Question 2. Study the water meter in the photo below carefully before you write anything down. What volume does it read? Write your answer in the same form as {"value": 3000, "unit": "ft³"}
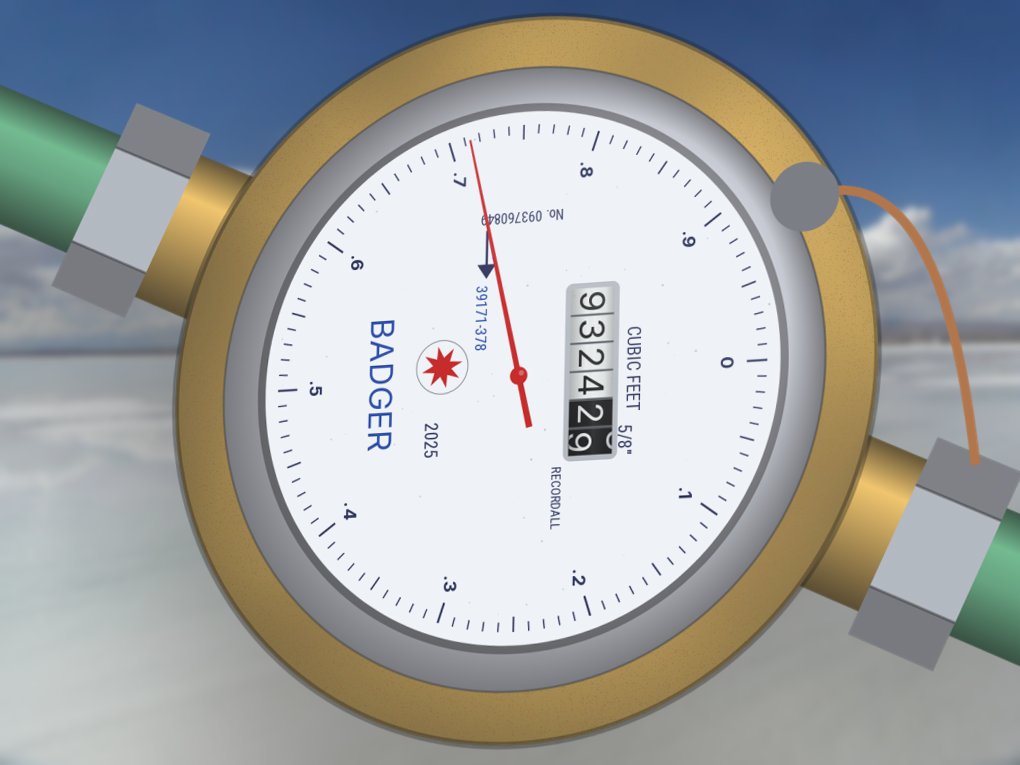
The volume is {"value": 932428.71, "unit": "ft³"}
